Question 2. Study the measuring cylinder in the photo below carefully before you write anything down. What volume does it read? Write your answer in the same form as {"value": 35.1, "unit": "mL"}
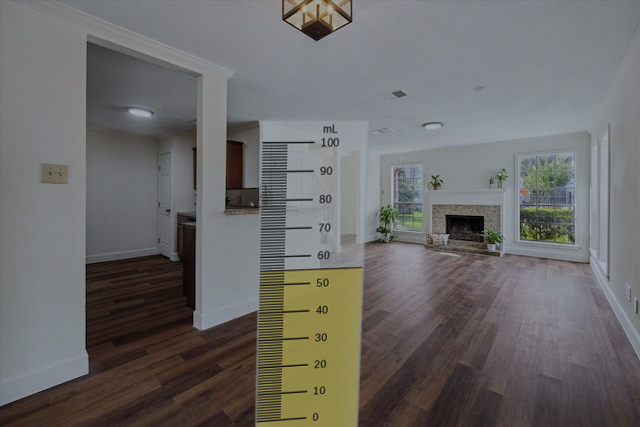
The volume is {"value": 55, "unit": "mL"}
